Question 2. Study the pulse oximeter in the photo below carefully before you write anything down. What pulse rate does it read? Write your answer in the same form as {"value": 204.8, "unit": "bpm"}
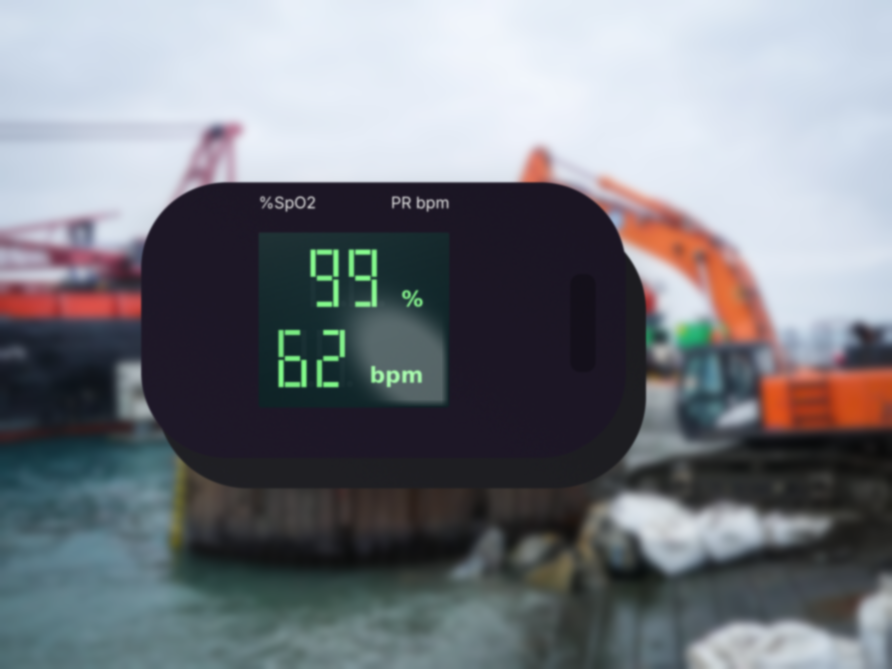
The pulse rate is {"value": 62, "unit": "bpm"}
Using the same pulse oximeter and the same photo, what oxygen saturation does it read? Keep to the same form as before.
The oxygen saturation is {"value": 99, "unit": "%"}
